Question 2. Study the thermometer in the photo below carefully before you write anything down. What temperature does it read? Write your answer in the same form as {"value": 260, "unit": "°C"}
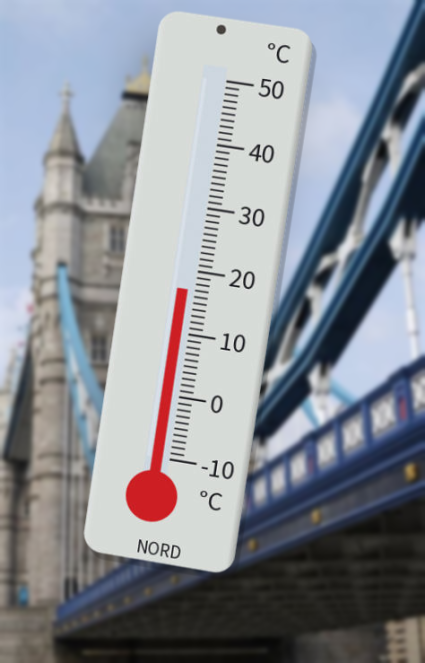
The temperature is {"value": 17, "unit": "°C"}
